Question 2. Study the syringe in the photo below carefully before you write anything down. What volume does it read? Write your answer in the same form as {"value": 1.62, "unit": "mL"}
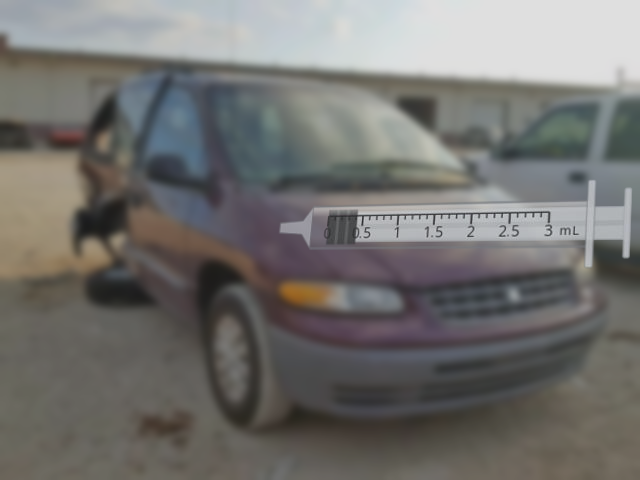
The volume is {"value": 0, "unit": "mL"}
